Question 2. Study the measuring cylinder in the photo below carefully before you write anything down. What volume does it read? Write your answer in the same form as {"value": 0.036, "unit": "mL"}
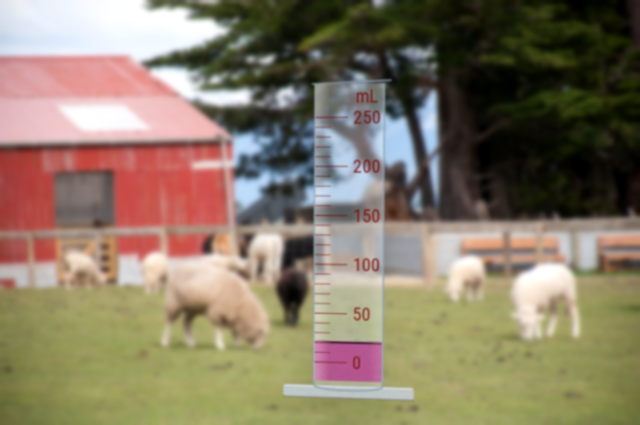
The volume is {"value": 20, "unit": "mL"}
